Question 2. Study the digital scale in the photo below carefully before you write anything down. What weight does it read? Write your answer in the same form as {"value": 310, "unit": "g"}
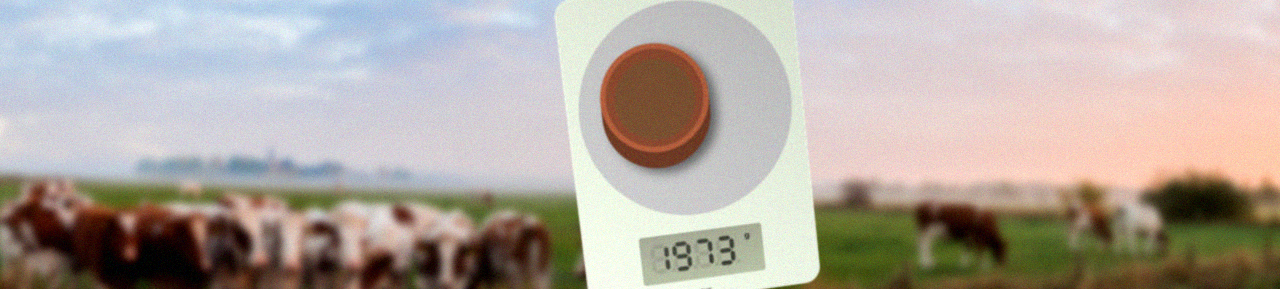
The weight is {"value": 1973, "unit": "g"}
